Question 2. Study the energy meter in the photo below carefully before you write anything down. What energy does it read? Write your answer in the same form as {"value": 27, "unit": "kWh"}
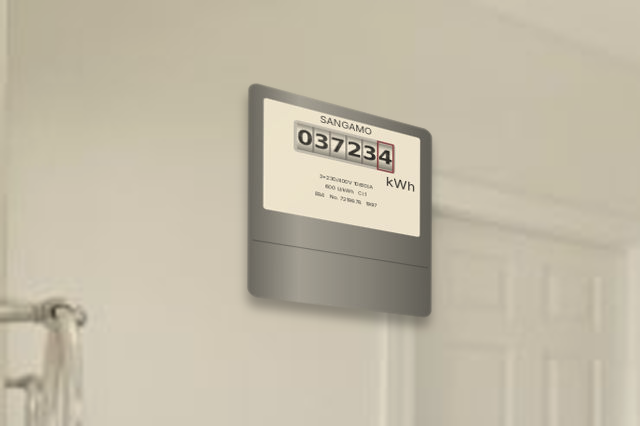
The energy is {"value": 3723.4, "unit": "kWh"}
